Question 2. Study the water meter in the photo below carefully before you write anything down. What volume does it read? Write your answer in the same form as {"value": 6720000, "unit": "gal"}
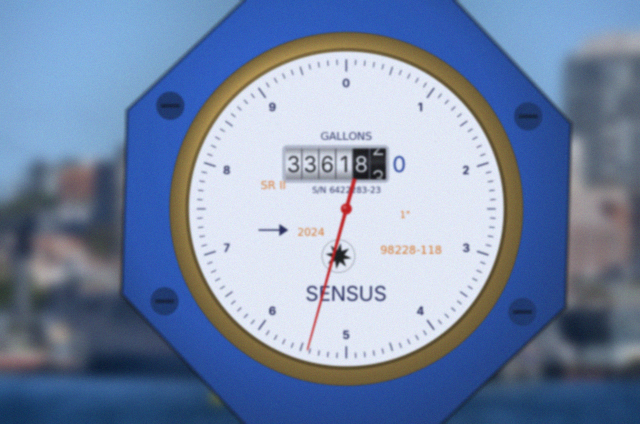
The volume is {"value": 3361825.4, "unit": "gal"}
